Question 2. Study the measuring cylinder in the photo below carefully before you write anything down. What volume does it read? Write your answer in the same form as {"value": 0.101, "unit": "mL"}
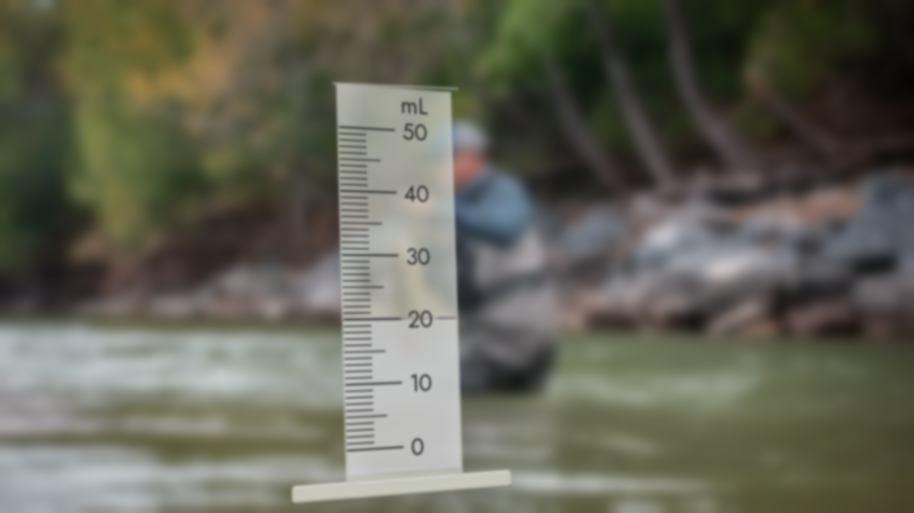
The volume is {"value": 20, "unit": "mL"}
